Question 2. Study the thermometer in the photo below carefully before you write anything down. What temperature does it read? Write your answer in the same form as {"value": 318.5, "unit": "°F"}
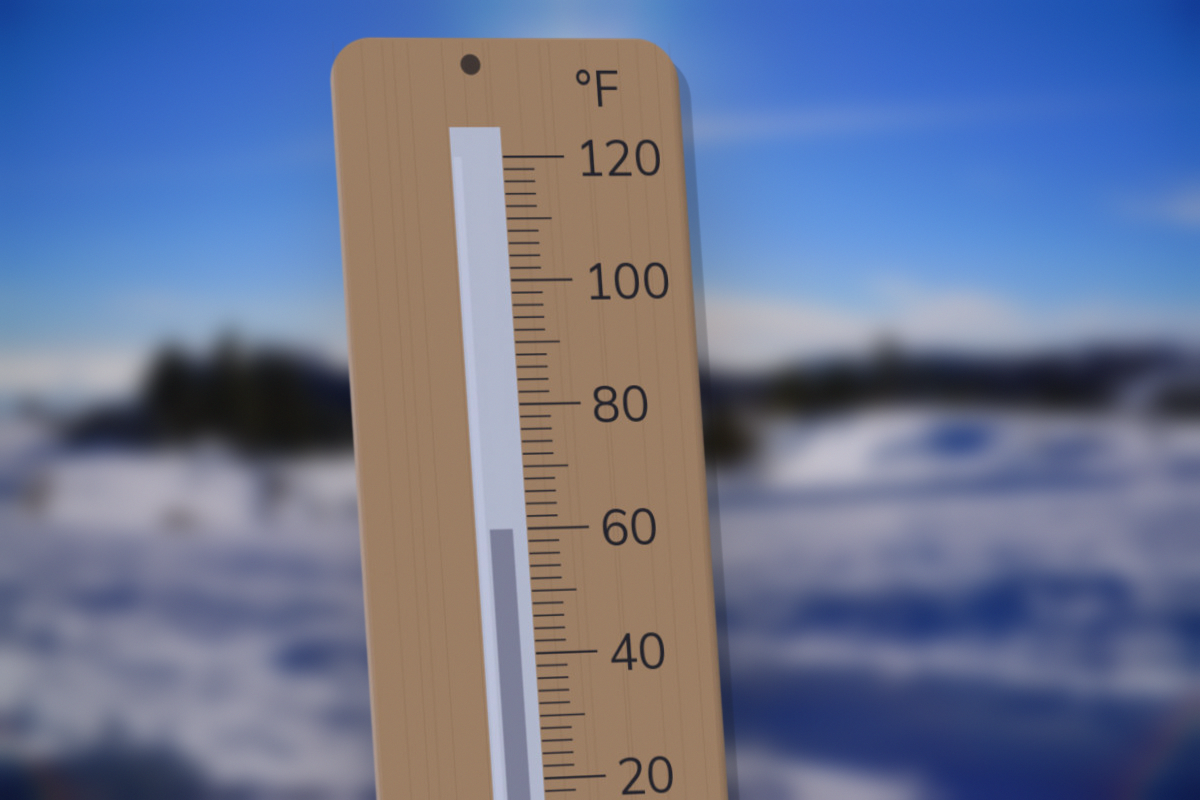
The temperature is {"value": 60, "unit": "°F"}
